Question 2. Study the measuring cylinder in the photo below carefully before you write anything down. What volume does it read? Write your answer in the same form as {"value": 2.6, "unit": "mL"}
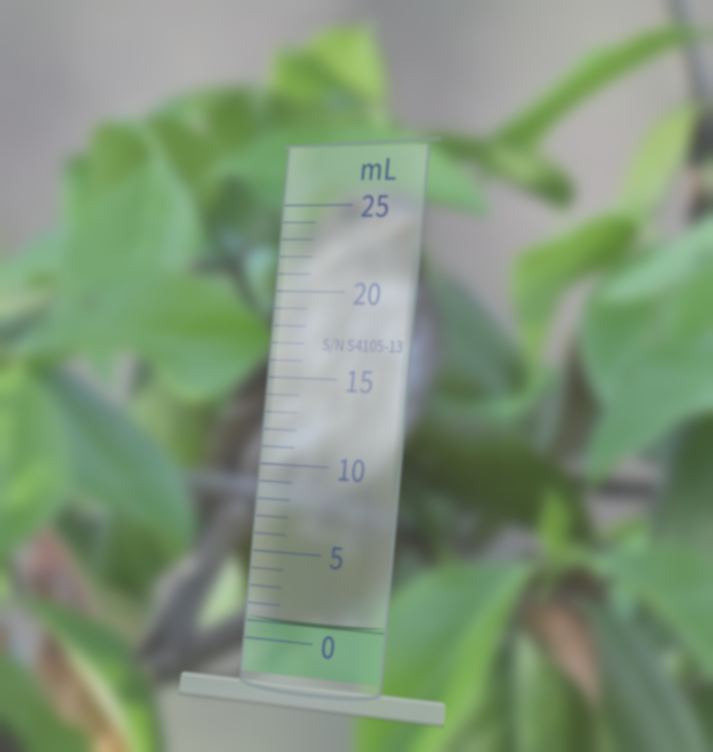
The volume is {"value": 1, "unit": "mL"}
